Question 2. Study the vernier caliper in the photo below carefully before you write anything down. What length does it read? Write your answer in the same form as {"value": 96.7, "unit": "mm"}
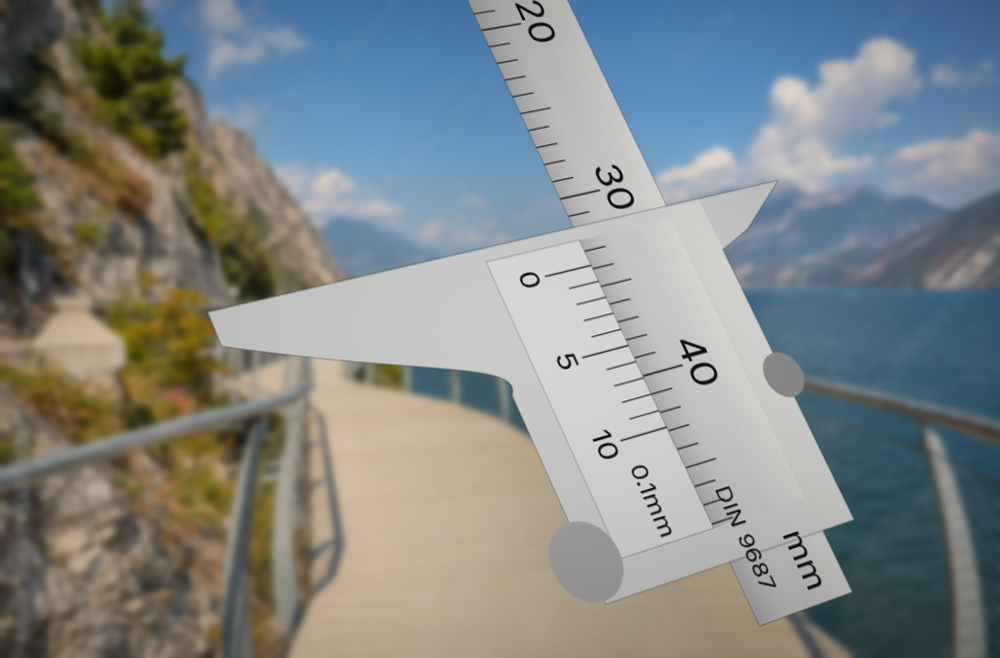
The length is {"value": 33.8, "unit": "mm"}
